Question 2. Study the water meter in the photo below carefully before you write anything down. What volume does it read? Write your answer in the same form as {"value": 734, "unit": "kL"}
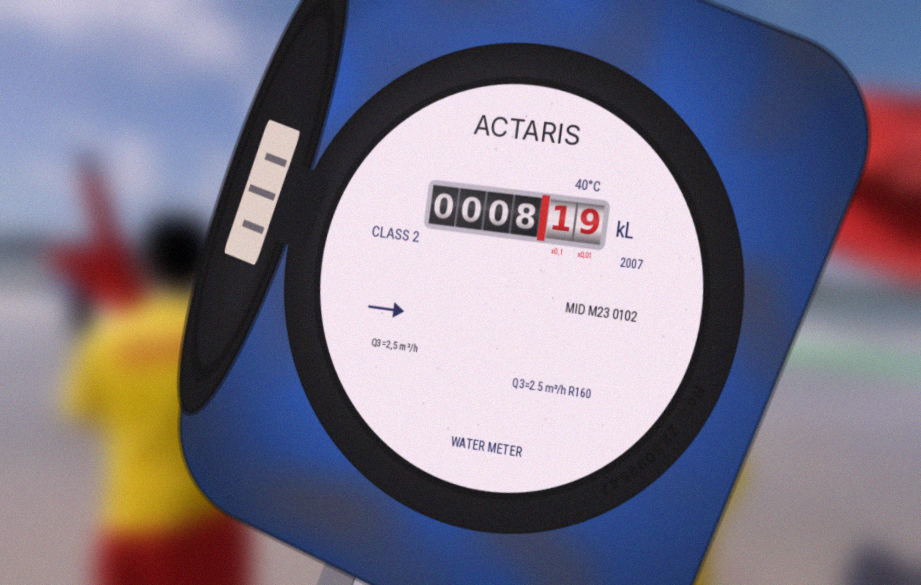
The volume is {"value": 8.19, "unit": "kL"}
